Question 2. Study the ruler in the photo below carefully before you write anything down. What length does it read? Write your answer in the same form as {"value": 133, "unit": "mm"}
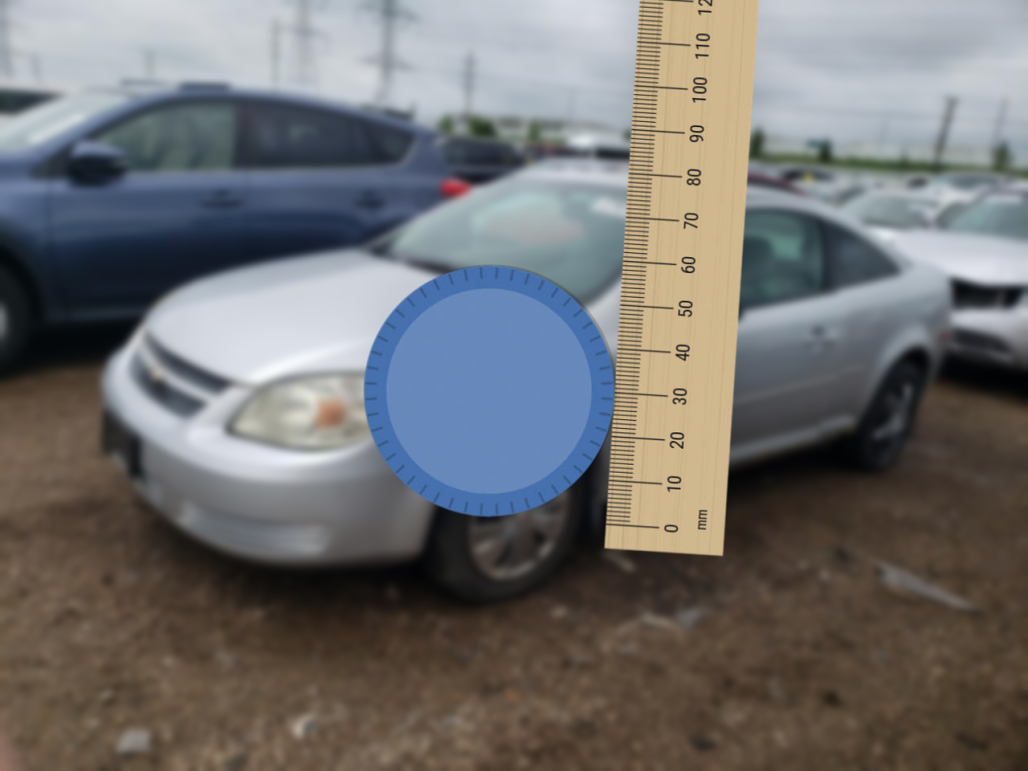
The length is {"value": 57, "unit": "mm"}
